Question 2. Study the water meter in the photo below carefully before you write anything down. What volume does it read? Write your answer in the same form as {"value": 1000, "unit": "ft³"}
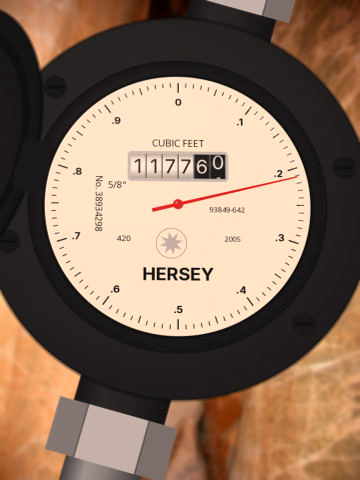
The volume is {"value": 117760.21, "unit": "ft³"}
